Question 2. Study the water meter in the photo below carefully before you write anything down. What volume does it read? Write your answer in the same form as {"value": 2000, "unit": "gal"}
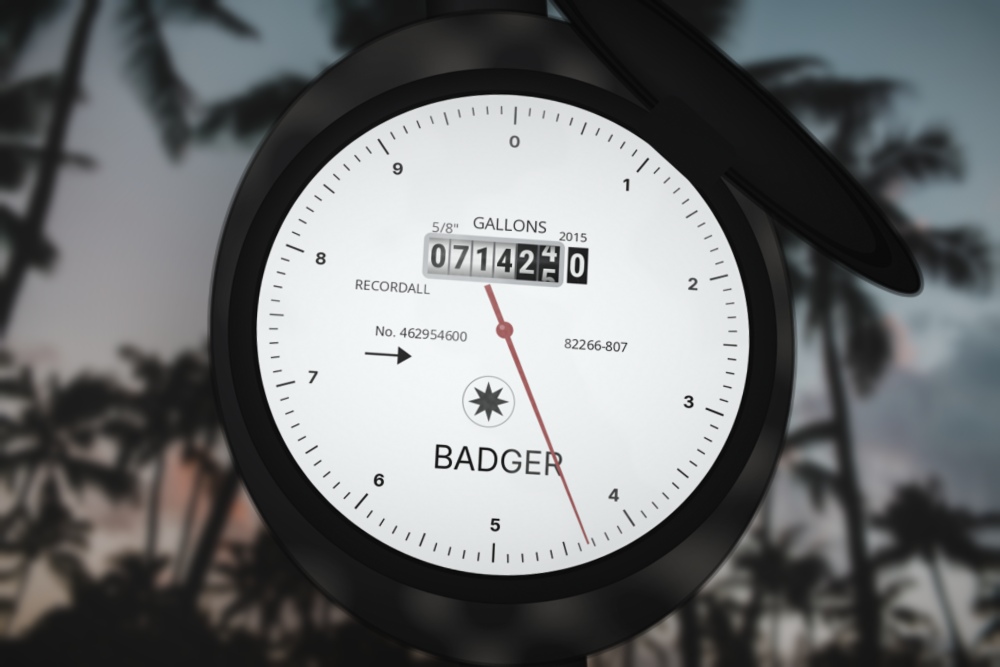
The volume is {"value": 714244.3, "unit": "gal"}
